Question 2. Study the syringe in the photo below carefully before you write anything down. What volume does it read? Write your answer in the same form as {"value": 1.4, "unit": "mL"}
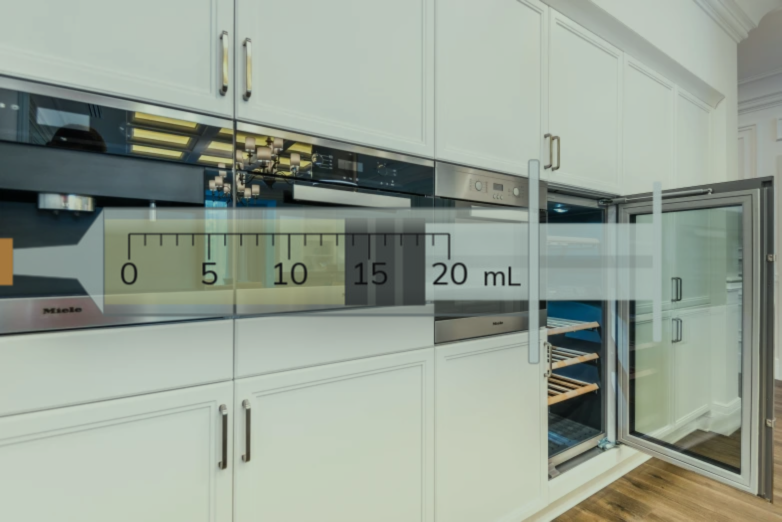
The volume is {"value": 13.5, "unit": "mL"}
